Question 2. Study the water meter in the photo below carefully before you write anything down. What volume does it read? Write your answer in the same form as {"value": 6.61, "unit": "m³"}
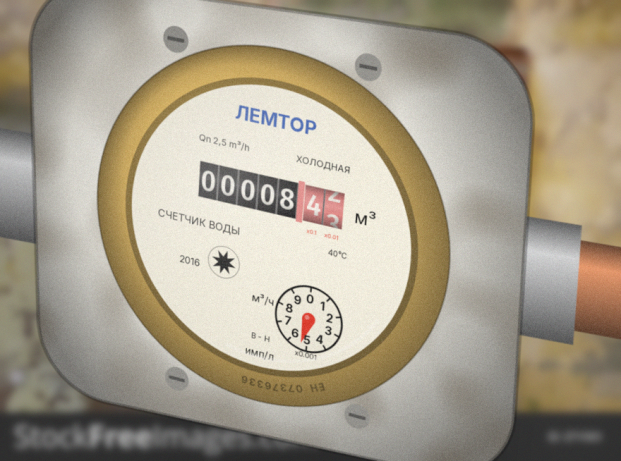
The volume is {"value": 8.425, "unit": "m³"}
